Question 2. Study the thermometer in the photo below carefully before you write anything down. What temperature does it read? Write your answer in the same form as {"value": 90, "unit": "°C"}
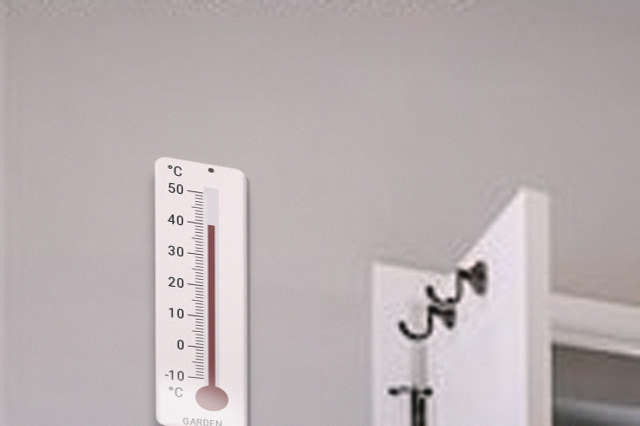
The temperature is {"value": 40, "unit": "°C"}
